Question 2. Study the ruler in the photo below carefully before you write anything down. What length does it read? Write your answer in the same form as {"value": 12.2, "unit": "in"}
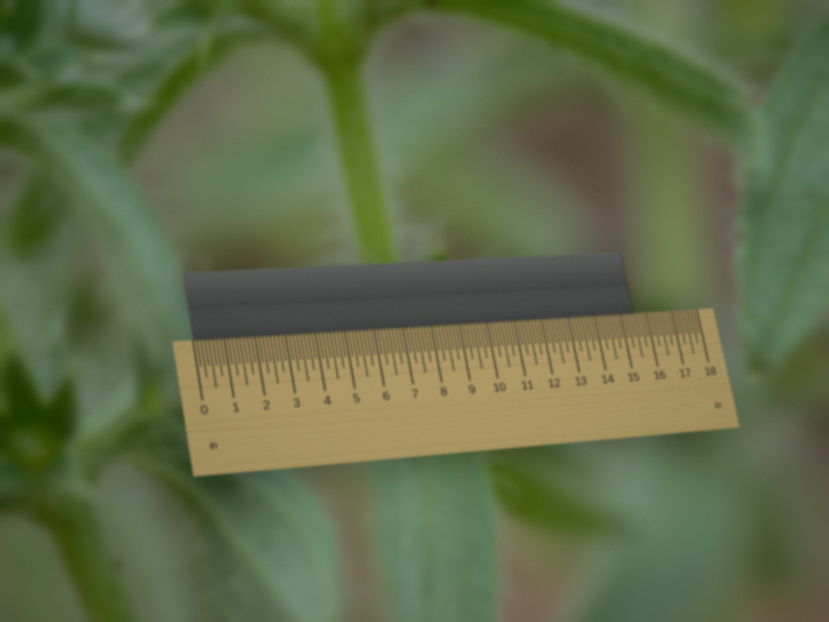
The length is {"value": 15.5, "unit": "in"}
